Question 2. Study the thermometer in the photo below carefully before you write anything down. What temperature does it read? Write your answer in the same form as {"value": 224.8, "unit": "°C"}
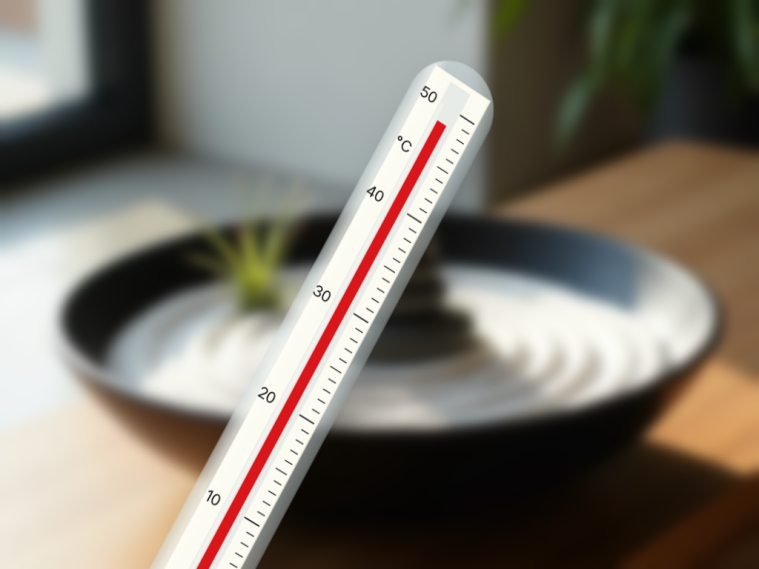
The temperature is {"value": 48.5, "unit": "°C"}
